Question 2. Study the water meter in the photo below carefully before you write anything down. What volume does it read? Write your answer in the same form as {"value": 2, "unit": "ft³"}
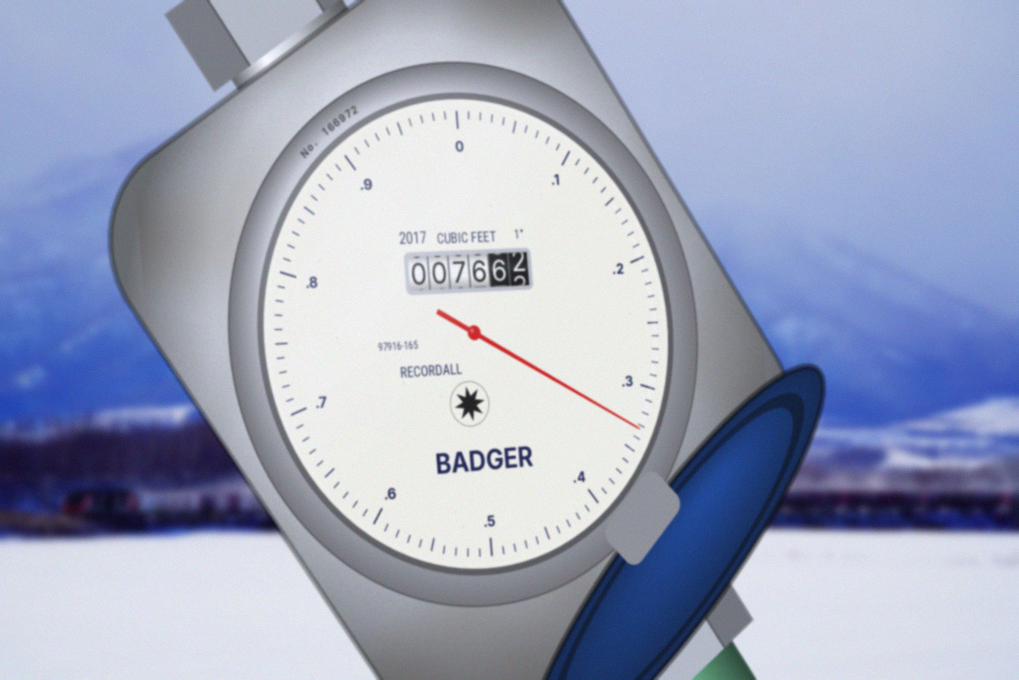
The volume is {"value": 7662.33, "unit": "ft³"}
